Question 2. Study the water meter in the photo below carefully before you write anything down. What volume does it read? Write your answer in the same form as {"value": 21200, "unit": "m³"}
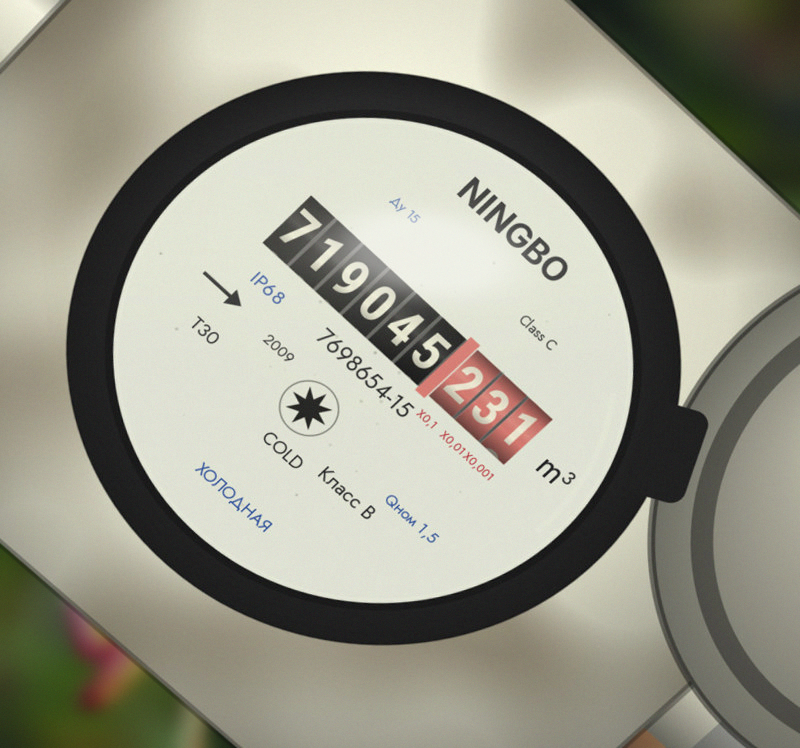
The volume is {"value": 719045.231, "unit": "m³"}
